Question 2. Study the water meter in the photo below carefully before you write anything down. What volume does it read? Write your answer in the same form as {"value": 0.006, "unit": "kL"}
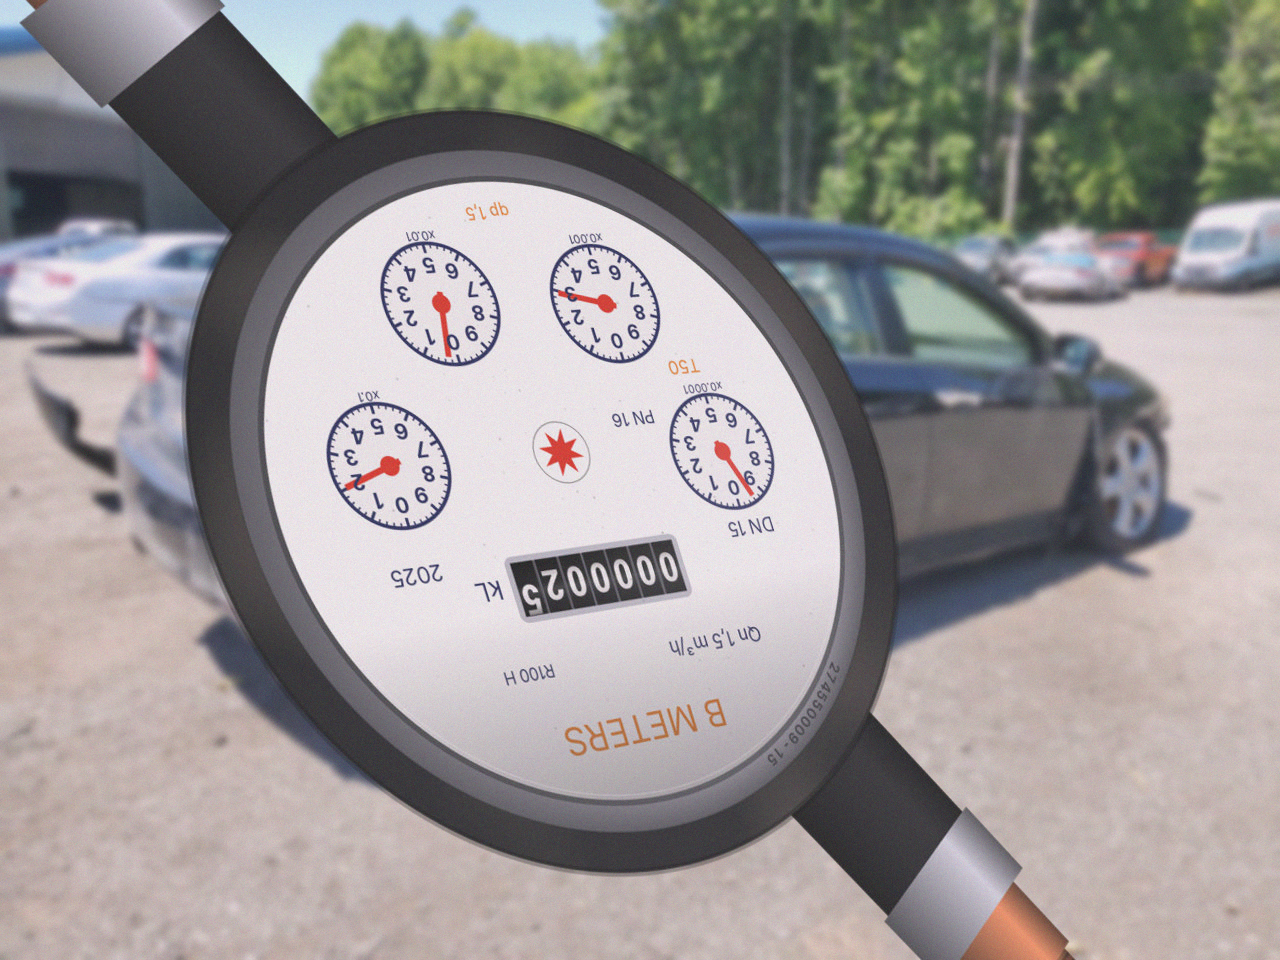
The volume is {"value": 25.2029, "unit": "kL"}
